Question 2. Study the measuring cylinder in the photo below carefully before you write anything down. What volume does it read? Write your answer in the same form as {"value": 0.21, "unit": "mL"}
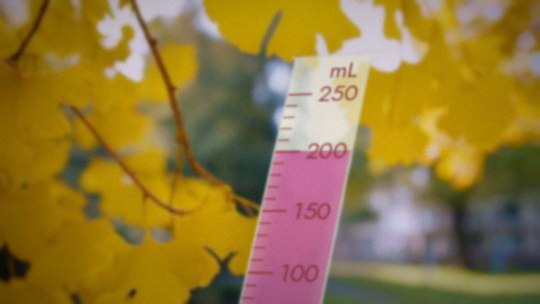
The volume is {"value": 200, "unit": "mL"}
